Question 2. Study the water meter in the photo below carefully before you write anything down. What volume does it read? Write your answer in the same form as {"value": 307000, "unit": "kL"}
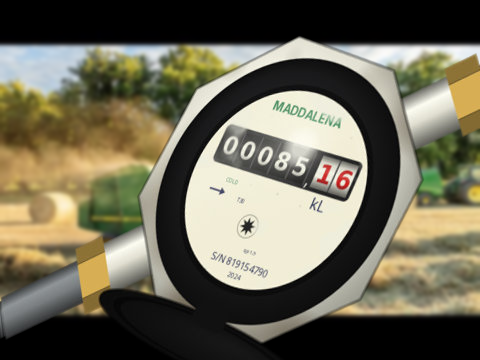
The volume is {"value": 85.16, "unit": "kL"}
